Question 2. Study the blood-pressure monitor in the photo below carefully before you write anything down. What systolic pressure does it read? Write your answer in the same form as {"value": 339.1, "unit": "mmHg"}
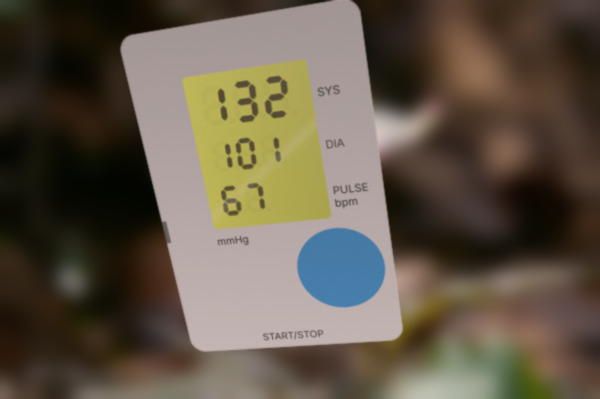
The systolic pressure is {"value": 132, "unit": "mmHg"}
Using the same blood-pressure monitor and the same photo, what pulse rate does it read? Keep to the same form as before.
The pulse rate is {"value": 67, "unit": "bpm"}
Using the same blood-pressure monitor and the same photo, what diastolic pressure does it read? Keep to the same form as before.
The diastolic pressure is {"value": 101, "unit": "mmHg"}
